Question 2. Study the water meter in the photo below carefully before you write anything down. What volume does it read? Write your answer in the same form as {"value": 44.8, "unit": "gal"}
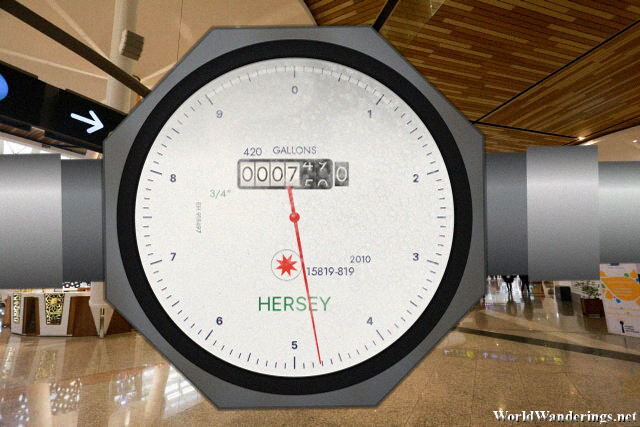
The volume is {"value": 7494.7, "unit": "gal"}
